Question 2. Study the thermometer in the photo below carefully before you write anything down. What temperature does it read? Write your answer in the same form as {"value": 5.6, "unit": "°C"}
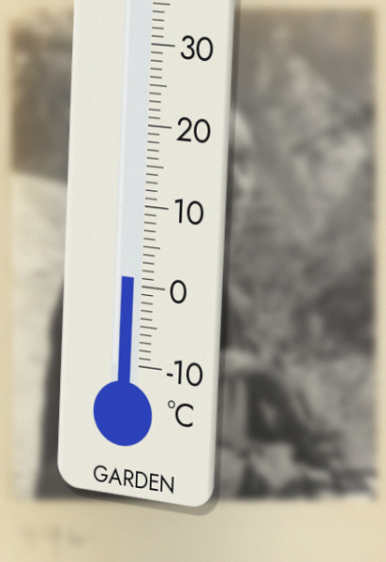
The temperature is {"value": 1, "unit": "°C"}
